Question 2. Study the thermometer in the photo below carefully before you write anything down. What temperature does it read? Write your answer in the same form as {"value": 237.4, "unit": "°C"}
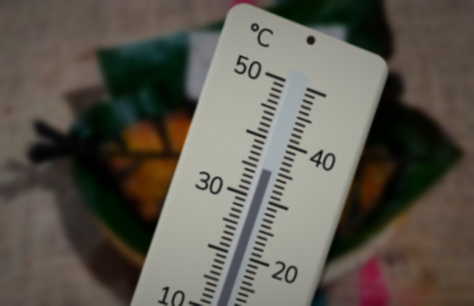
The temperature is {"value": 35, "unit": "°C"}
